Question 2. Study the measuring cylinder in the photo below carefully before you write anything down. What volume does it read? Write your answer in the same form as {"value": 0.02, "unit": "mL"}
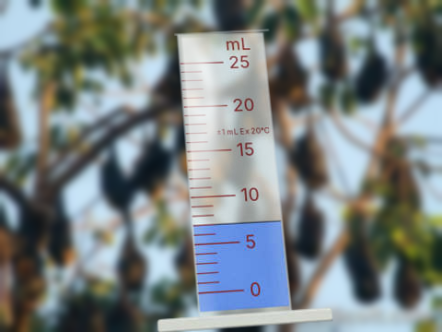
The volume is {"value": 7, "unit": "mL"}
